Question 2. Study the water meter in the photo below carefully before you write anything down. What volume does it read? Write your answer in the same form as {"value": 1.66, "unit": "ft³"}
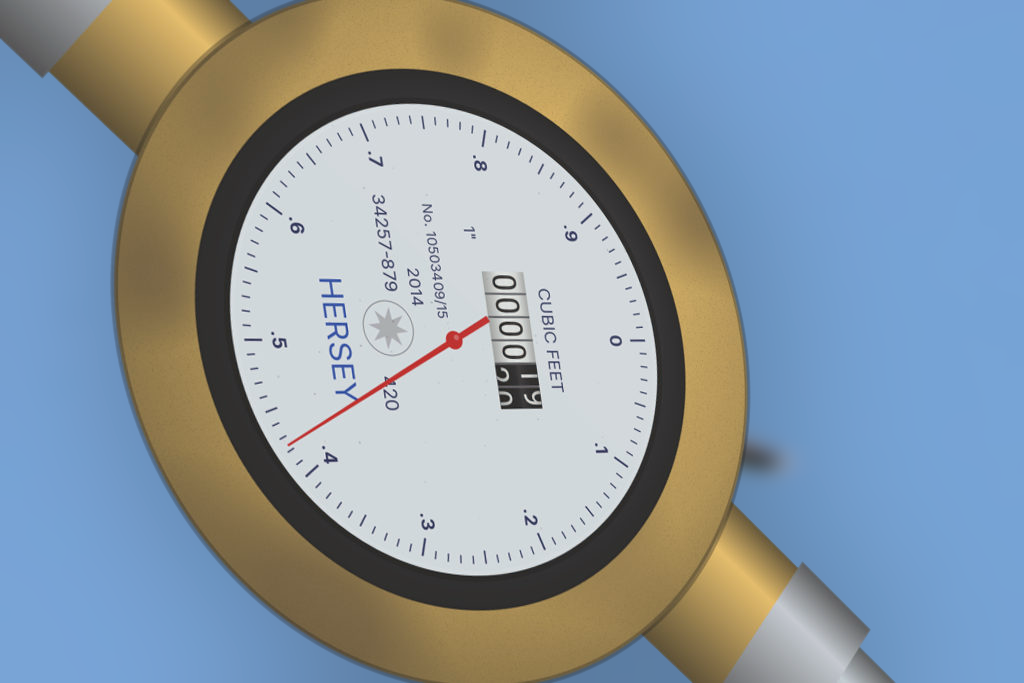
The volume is {"value": 19.42, "unit": "ft³"}
